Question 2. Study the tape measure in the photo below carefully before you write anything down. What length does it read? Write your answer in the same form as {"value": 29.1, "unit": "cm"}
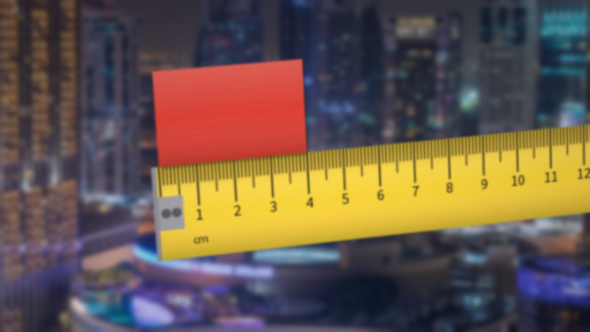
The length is {"value": 4, "unit": "cm"}
